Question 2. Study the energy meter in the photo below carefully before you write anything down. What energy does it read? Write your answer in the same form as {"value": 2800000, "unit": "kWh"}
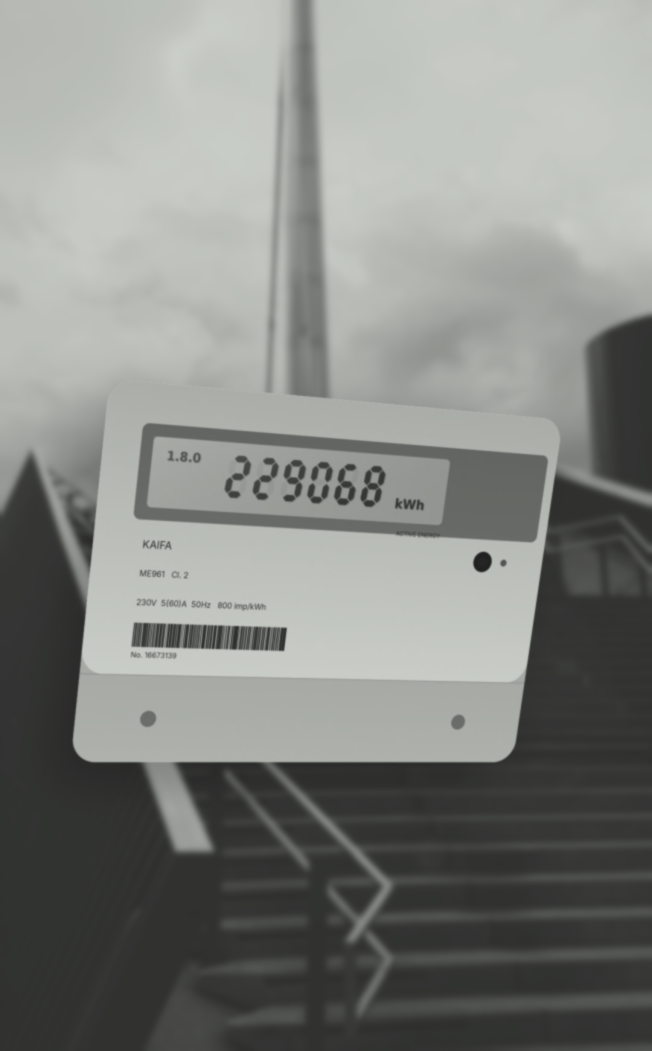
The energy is {"value": 229068, "unit": "kWh"}
